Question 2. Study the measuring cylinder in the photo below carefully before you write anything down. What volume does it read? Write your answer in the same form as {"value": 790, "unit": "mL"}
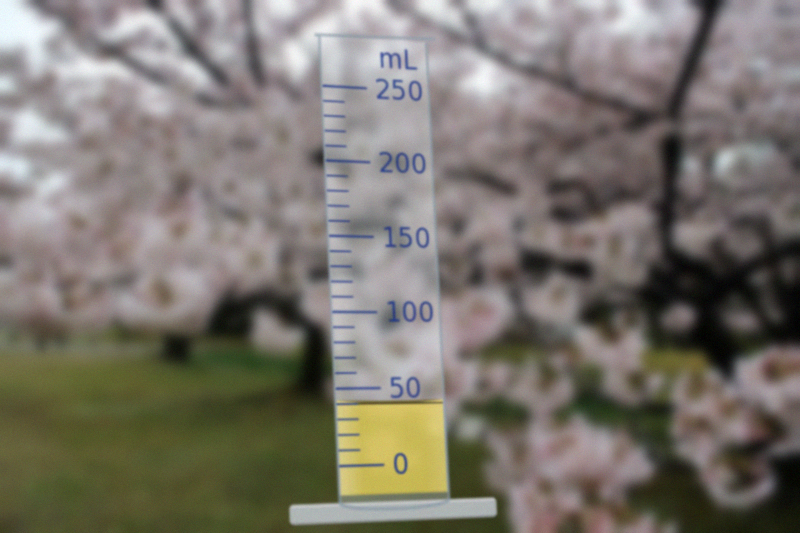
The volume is {"value": 40, "unit": "mL"}
